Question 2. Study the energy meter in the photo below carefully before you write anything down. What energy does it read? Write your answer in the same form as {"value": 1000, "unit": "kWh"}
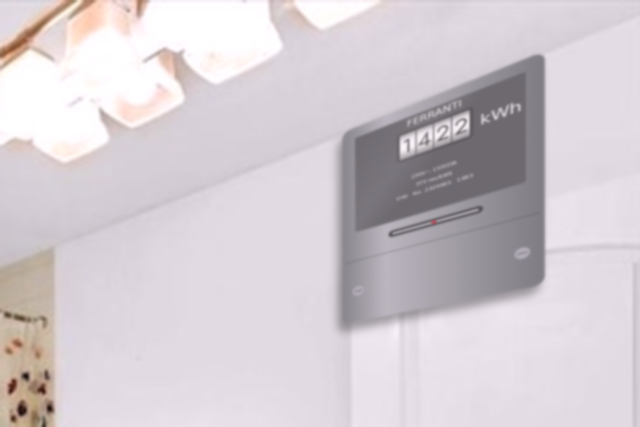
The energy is {"value": 1422, "unit": "kWh"}
